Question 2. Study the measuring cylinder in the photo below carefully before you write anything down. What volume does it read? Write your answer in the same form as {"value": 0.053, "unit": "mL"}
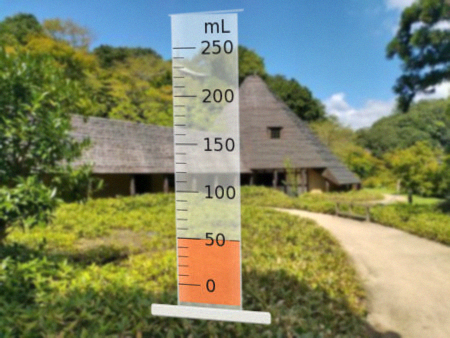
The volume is {"value": 50, "unit": "mL"}
